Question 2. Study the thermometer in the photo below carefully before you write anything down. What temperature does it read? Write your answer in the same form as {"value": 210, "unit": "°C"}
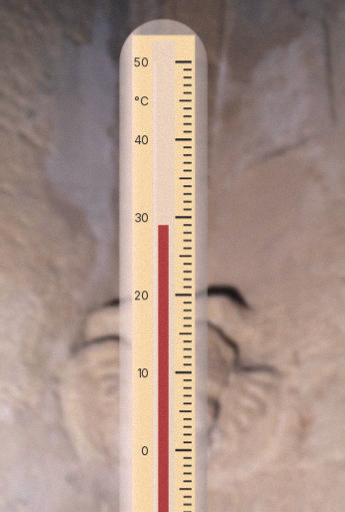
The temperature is {"value": 29, "unit": "°C"}
